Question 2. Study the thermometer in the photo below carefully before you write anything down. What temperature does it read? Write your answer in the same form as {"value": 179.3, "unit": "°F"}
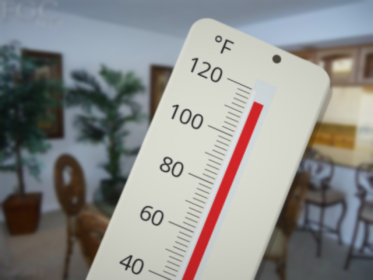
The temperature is {"value": 116, "unit": "°F"}
